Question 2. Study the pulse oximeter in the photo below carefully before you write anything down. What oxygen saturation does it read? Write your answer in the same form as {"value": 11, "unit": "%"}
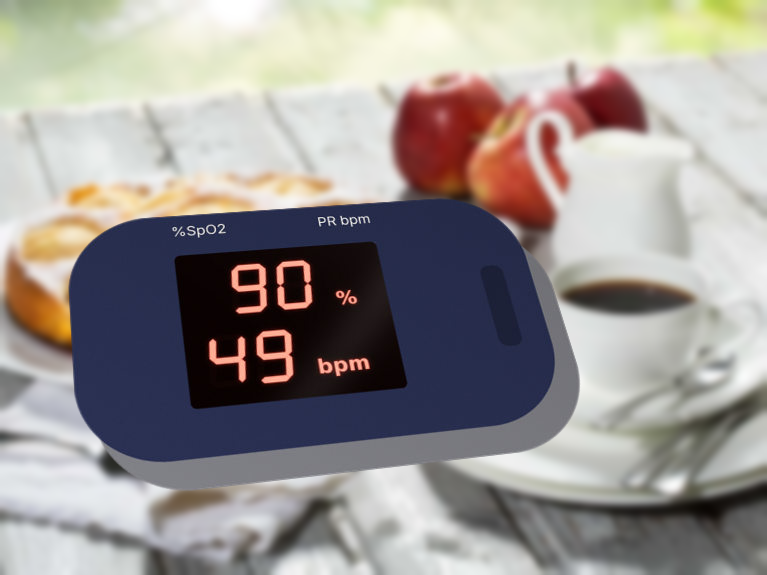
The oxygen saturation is {"value": 90, "unit": "%"}
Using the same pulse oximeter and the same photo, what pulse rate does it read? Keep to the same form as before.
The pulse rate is {"value": 49, "unit": "bpm"}
